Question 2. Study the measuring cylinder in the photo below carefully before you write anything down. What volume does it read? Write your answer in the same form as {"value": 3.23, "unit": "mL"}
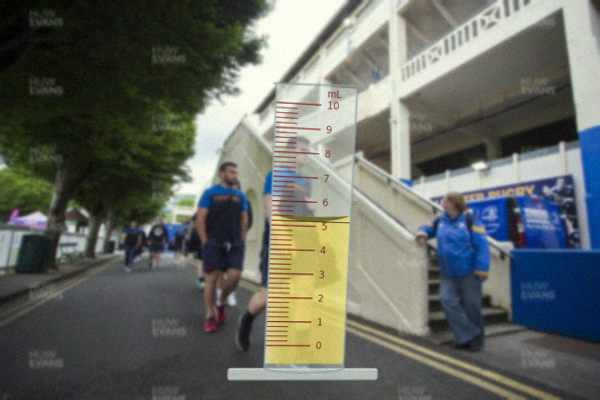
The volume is {"value": 5.2, "unit": "mL"}
